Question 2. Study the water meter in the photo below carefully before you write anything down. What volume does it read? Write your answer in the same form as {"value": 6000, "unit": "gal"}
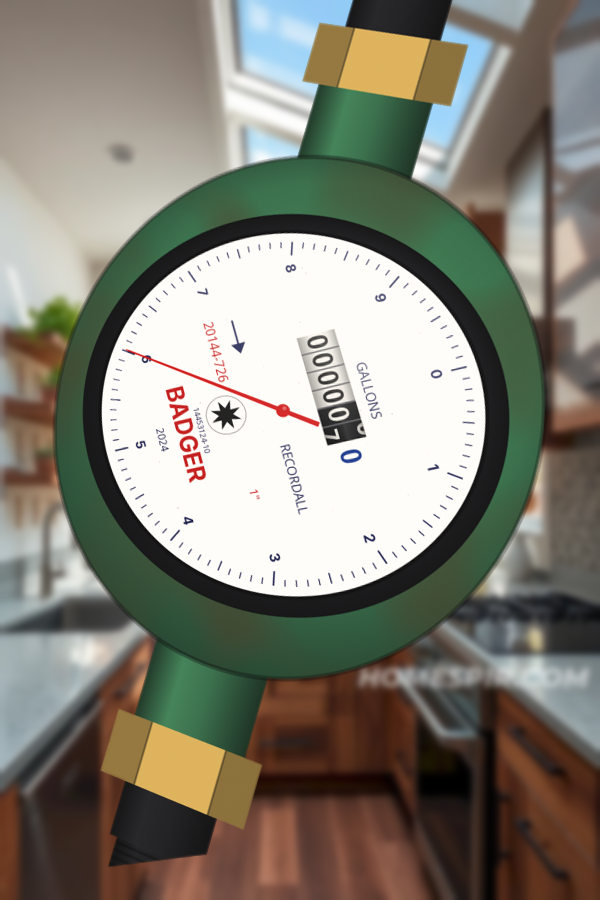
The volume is {"value": 66.0, "unit": "gal"}
